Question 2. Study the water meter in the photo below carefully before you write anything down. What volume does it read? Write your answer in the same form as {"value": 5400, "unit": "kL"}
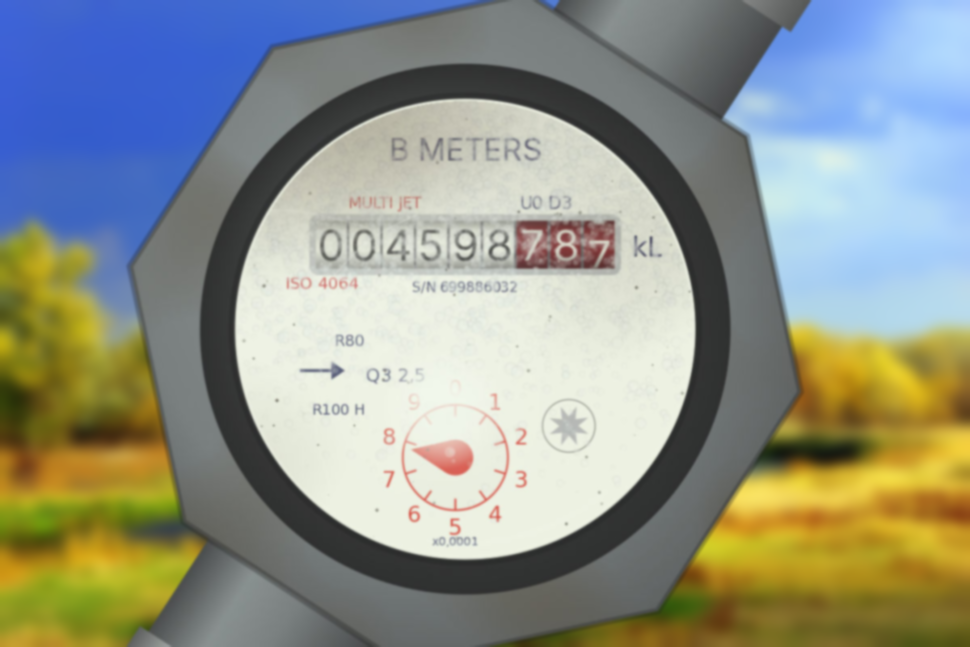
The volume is {"value": 4598.7867, "unit": "kL"}
